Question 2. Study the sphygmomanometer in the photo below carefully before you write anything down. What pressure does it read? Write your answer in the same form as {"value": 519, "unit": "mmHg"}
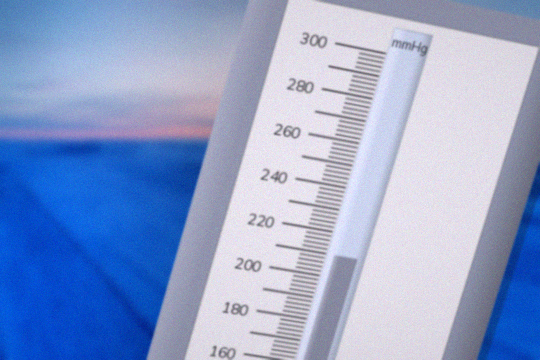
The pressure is {"value": 210, "unit": "mmHg"}
